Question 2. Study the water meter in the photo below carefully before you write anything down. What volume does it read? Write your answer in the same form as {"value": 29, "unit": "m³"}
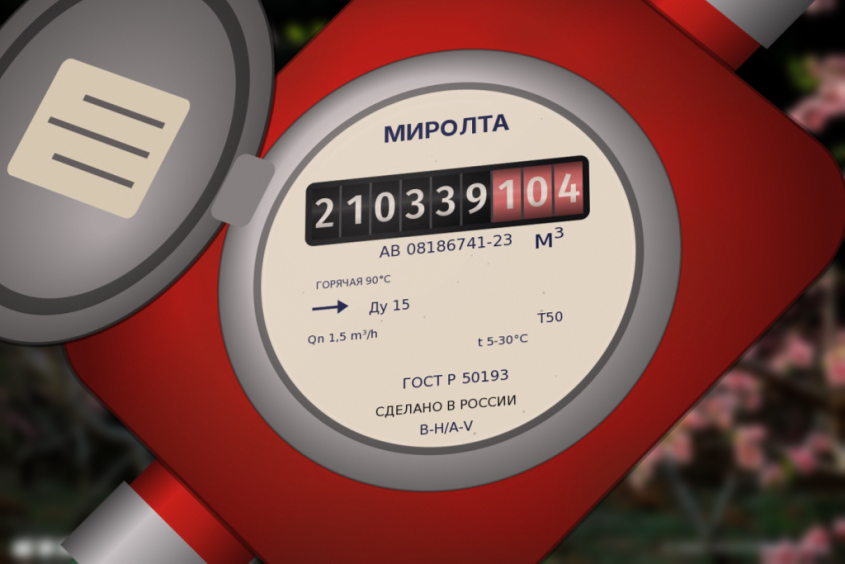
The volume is {"value": 210339.104, "unit": "m³"}
